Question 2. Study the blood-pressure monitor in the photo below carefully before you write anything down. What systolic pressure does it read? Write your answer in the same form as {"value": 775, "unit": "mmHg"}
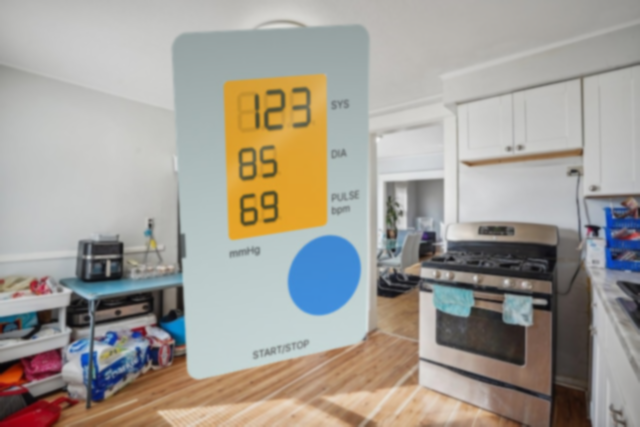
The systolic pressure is {"value": 123, "unit": "mmHg"}
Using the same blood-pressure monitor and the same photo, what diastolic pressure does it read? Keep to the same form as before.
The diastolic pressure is {"value": 85, "unit": "mmHg"}
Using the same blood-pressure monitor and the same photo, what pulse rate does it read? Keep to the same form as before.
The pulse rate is {"value": 69, "unit": "bpm"}
